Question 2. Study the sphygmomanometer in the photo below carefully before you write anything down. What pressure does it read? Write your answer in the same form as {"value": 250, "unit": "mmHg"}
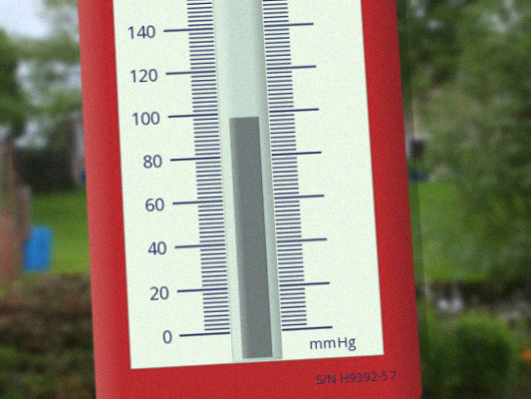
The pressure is {"value": 98, "unit": "mmHg"}
